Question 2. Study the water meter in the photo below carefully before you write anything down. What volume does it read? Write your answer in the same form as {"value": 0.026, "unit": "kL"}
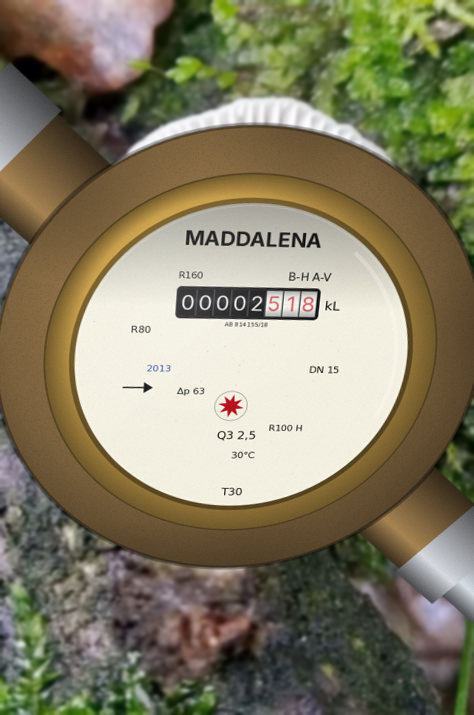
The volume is {"value": 2.518, "unit": "kL"}
